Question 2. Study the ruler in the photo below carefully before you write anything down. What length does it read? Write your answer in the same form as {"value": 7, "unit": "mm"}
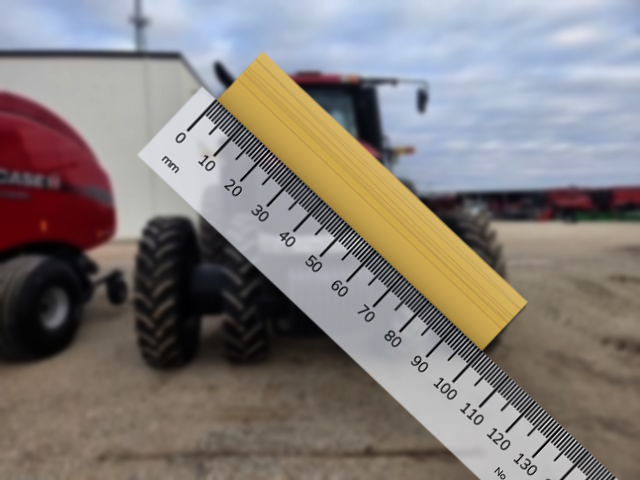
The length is {"value": 100, "unit": "mm"}
